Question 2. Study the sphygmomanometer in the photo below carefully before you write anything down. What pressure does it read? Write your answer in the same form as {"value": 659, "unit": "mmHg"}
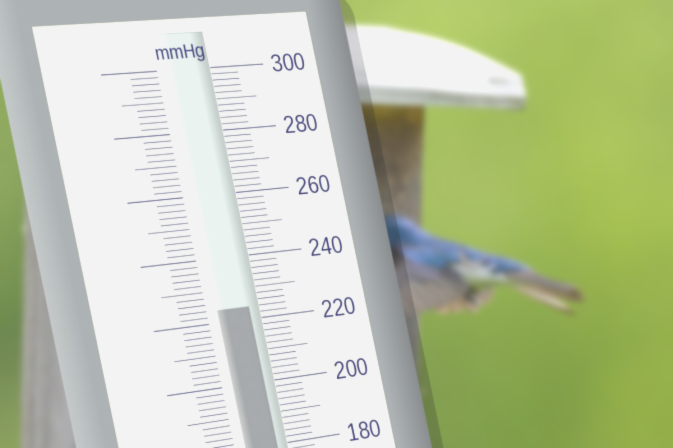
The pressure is {"value": 224, "unit": "mmHg"}
